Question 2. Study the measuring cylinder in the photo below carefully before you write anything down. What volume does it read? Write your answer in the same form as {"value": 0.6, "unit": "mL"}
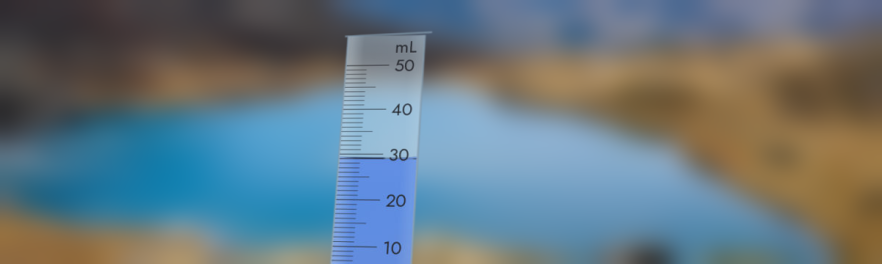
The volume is {"value": 29, "unit": "mL"}
